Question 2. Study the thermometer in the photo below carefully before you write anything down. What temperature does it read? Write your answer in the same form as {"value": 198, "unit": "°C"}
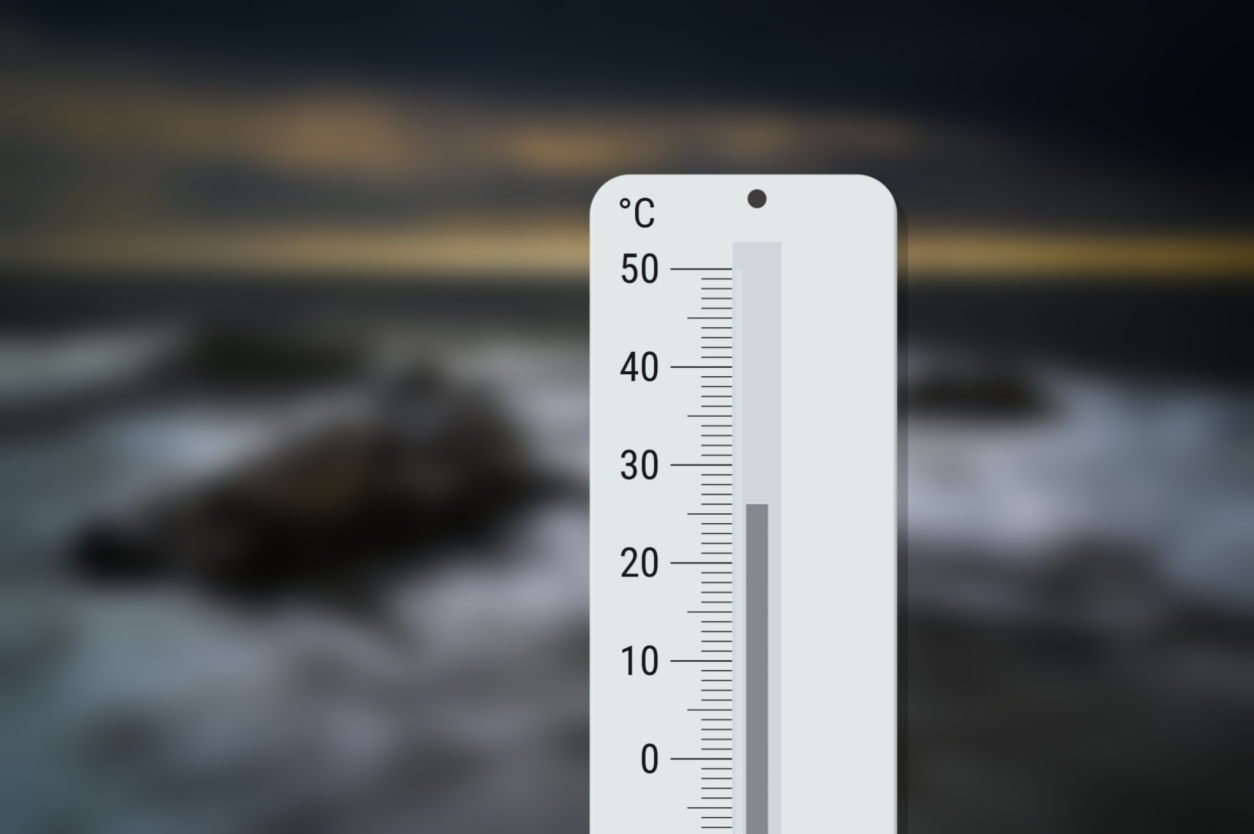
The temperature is {"value": 26, "unit": "°C"}
